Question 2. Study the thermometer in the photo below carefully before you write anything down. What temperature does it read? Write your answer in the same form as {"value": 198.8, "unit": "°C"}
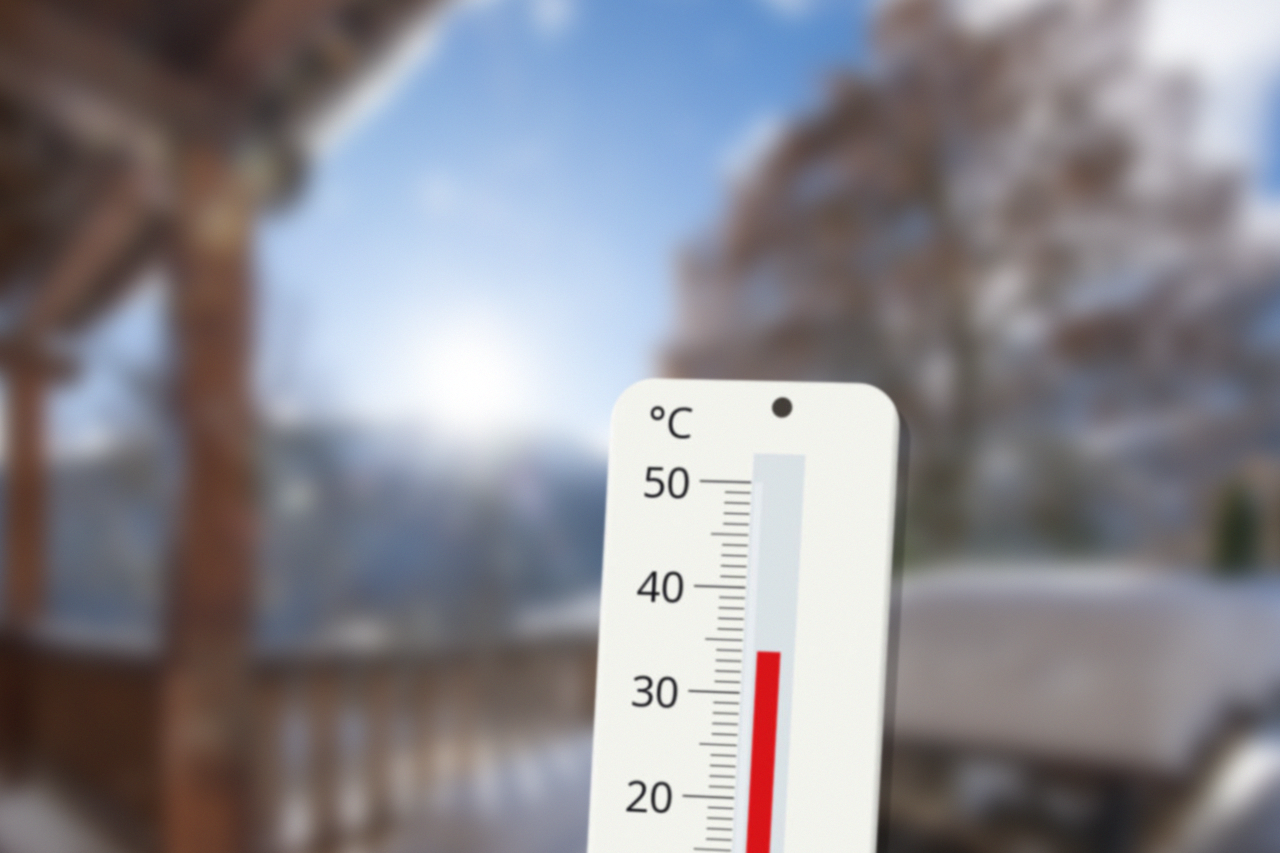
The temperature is {"value": 34, "unit": "°C"}
